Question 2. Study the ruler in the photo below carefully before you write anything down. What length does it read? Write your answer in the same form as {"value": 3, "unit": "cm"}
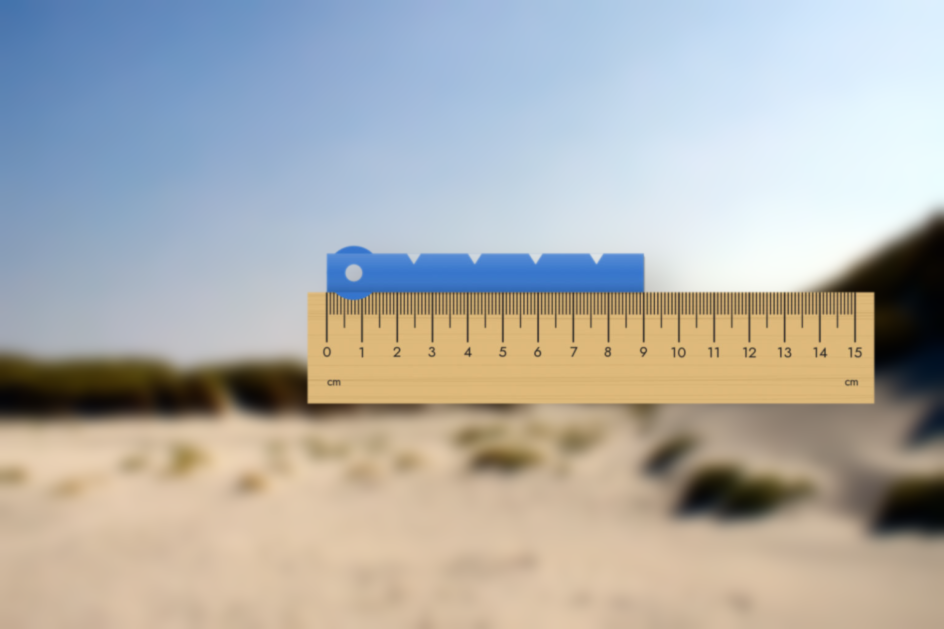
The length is {"value": 9, "unit": "cm"}
